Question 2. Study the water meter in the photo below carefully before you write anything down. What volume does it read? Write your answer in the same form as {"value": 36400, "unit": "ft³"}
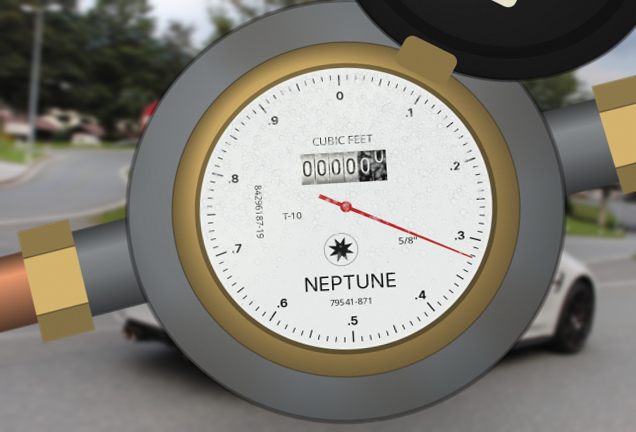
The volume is {"value": 0.32, "unit": "ft³"}
